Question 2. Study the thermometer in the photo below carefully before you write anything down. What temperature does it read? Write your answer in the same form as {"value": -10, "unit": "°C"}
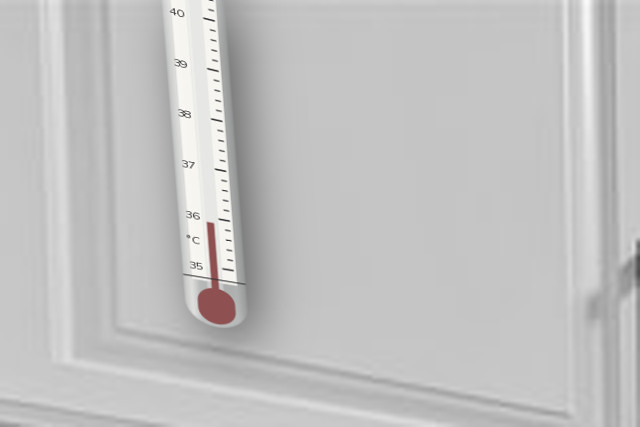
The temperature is {"value": 35.9, "unit": "°C"}
